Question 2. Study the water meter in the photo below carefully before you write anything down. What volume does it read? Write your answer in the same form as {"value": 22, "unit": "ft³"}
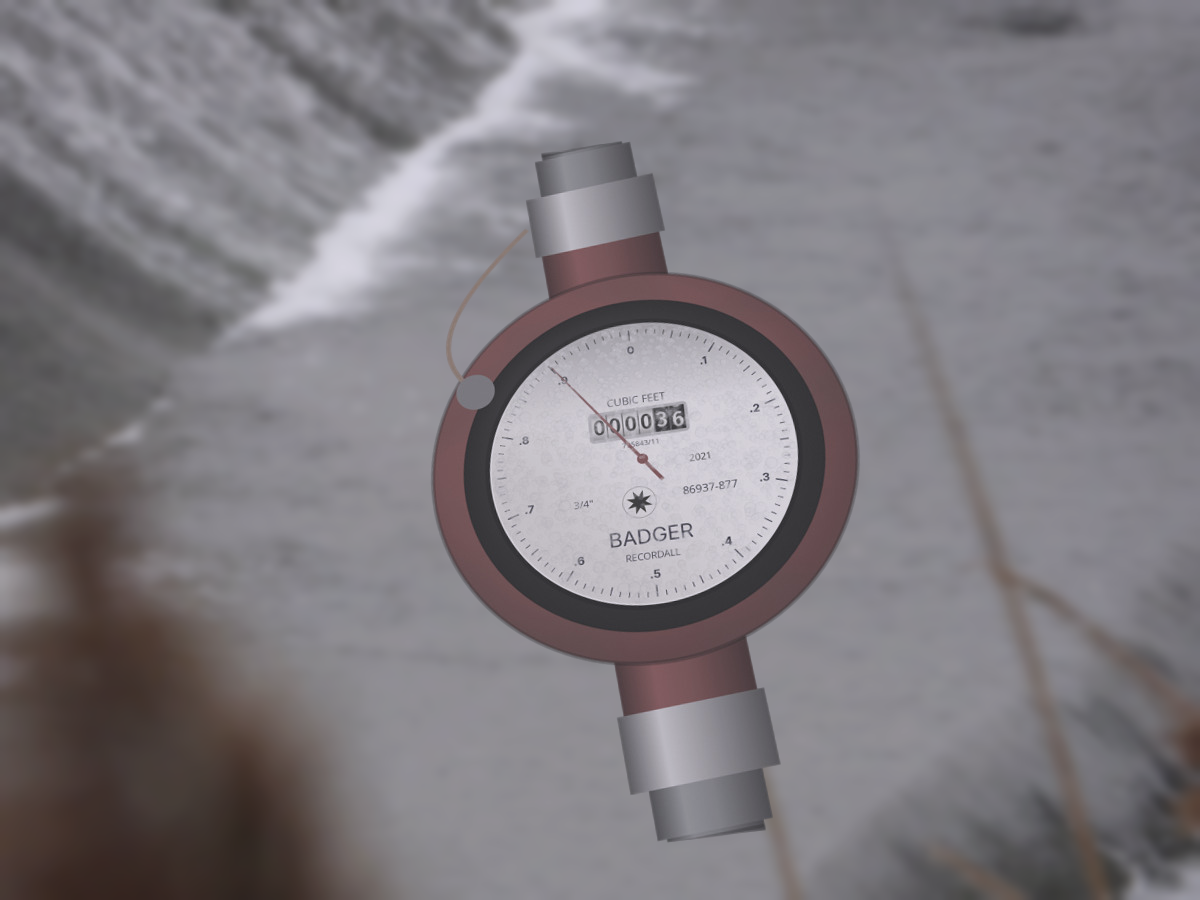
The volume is {"value": 35.90, "unit": "ft³"}
